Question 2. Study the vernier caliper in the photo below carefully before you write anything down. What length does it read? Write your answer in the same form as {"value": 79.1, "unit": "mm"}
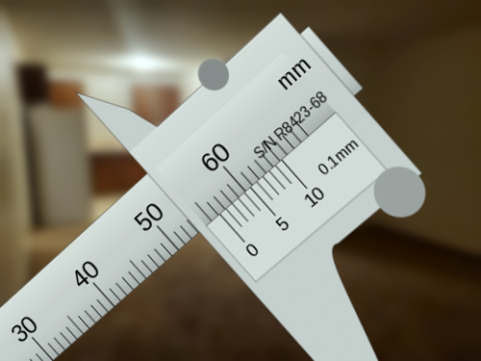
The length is {"value": 56.2, "unit": "mm"}
